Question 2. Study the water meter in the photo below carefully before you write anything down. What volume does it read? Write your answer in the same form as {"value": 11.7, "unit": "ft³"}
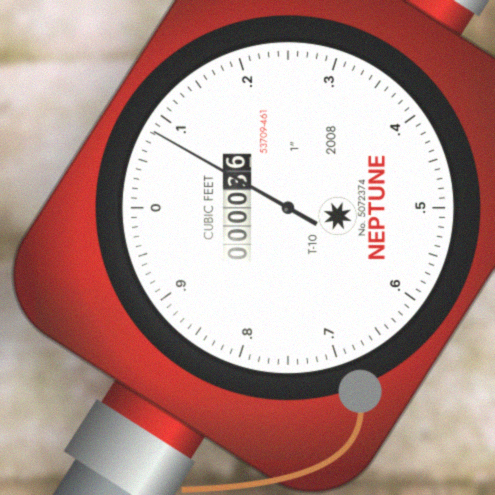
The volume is {"value": 36.08, "unit": "ft³"}
